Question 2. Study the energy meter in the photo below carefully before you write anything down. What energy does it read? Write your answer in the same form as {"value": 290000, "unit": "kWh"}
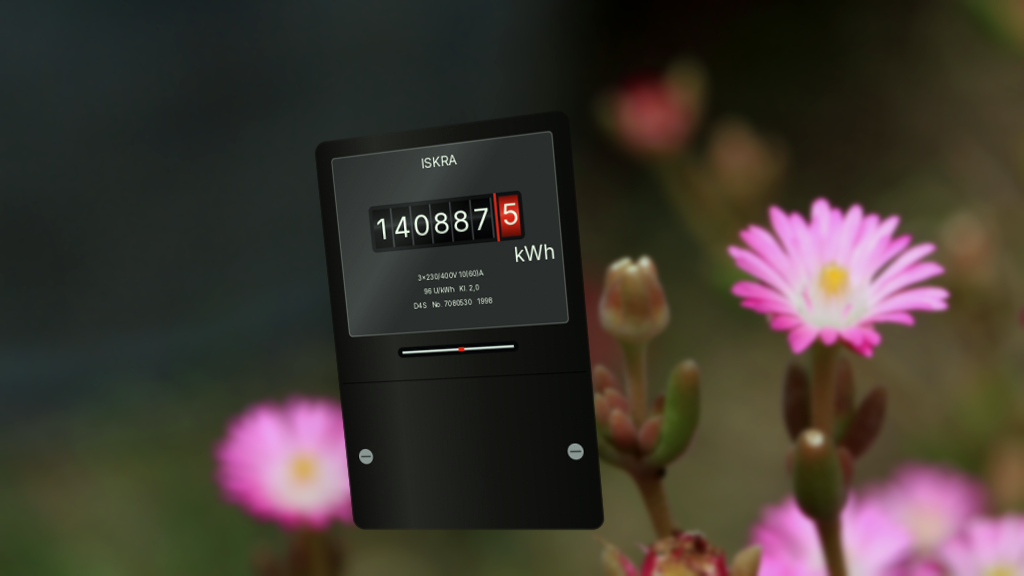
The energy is {"value": 140887.5, "unit": "kWh"}
